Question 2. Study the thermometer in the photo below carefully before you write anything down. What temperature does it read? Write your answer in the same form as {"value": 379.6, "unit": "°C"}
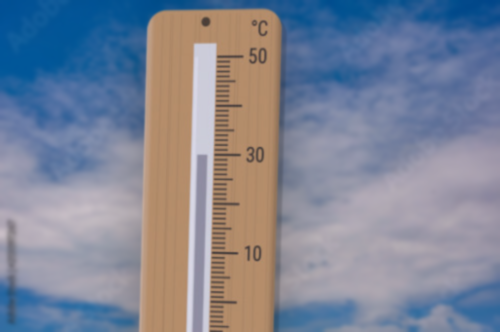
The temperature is {"value": 30, "unit": "°C"}
